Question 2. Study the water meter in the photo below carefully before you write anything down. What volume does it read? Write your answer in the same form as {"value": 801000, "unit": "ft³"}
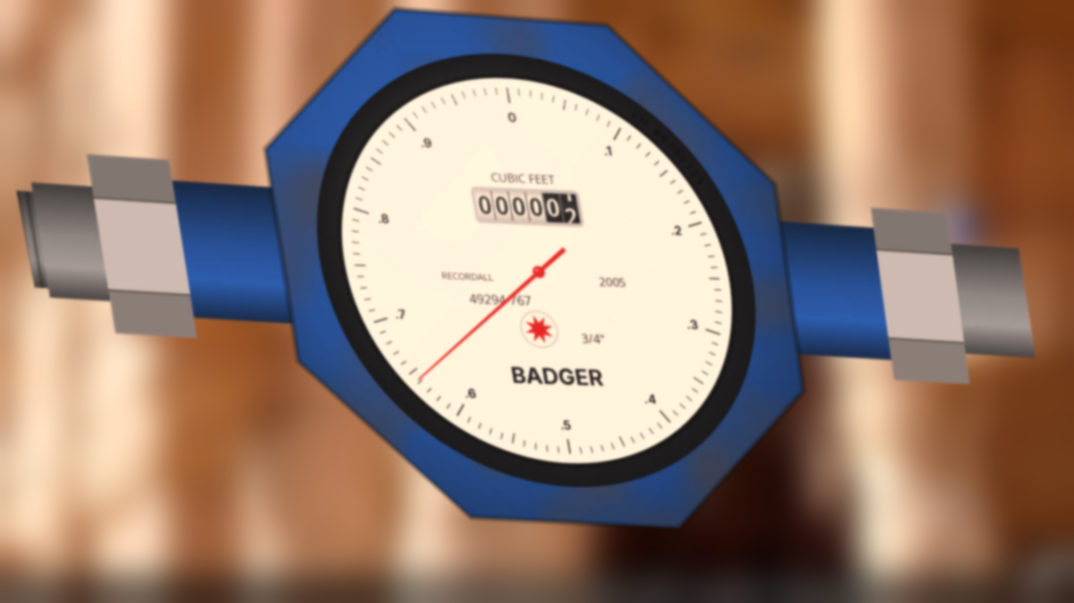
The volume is {"value": 1.64, "unit": "ft³"}
